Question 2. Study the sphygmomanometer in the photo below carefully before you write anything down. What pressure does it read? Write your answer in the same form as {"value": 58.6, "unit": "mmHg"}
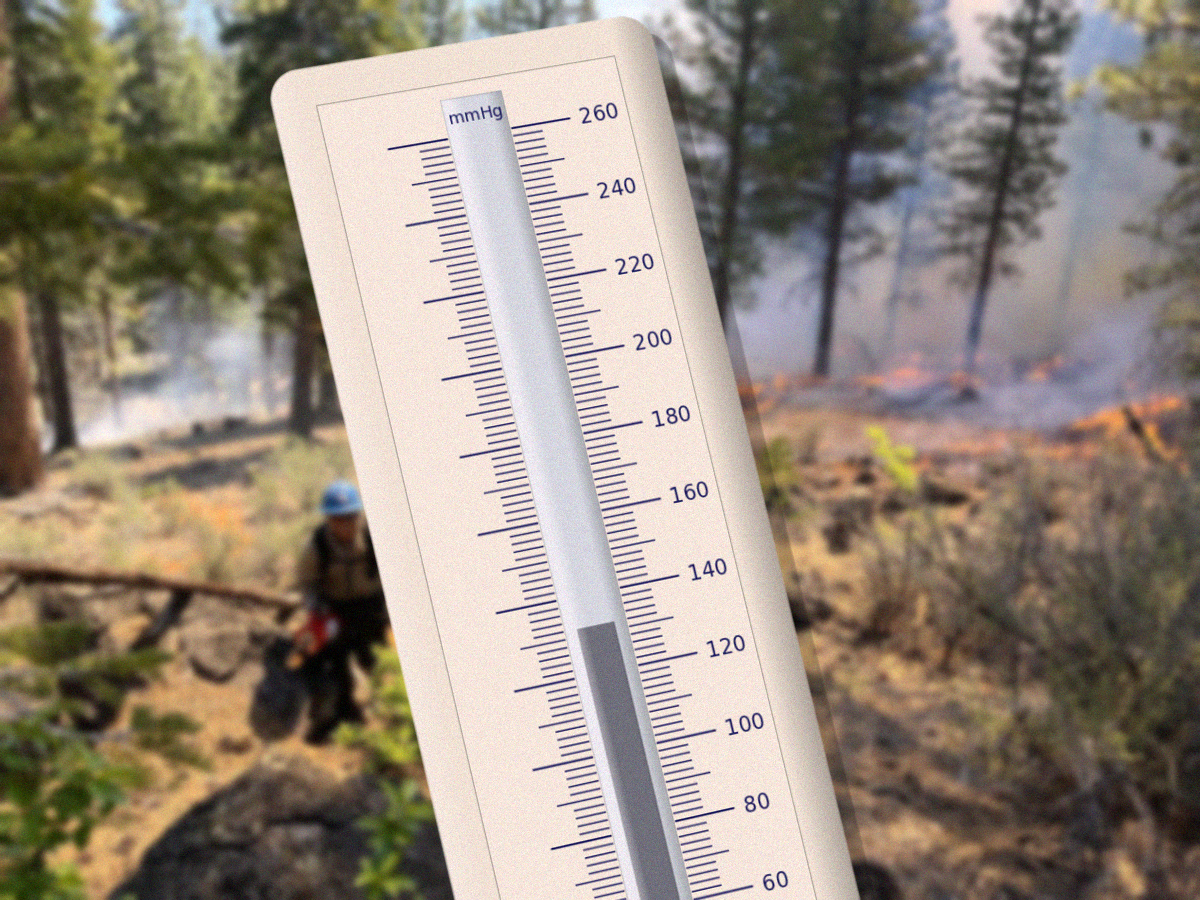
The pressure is {"value": 132, "unit": "mmHg"}
